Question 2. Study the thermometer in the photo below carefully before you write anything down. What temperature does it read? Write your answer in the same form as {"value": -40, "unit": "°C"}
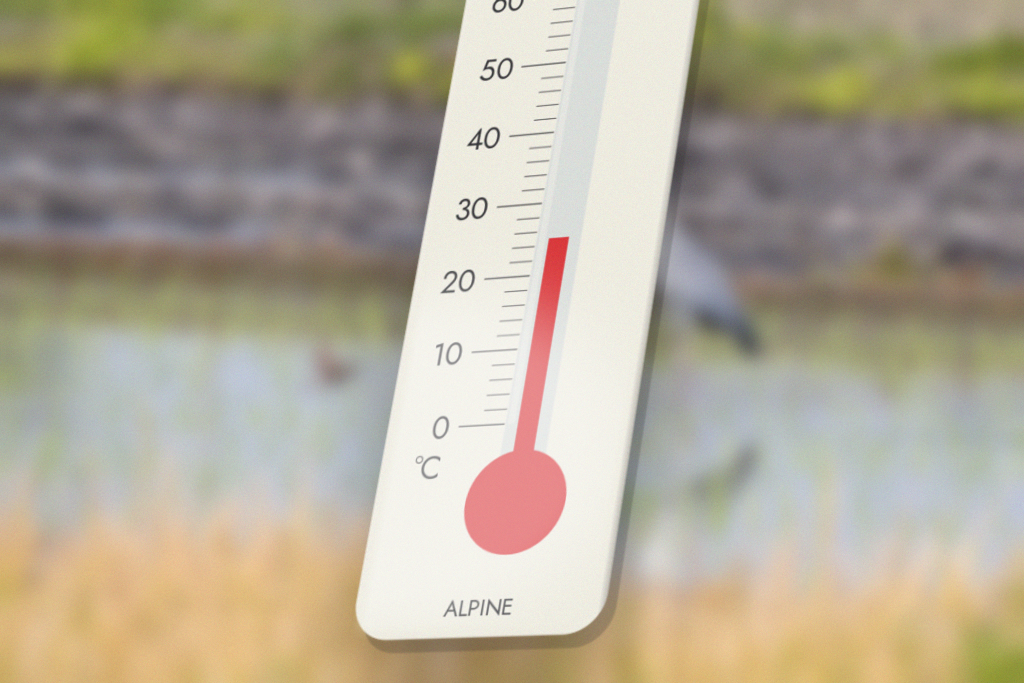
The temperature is {"value": 25, "unit": "°C"}
